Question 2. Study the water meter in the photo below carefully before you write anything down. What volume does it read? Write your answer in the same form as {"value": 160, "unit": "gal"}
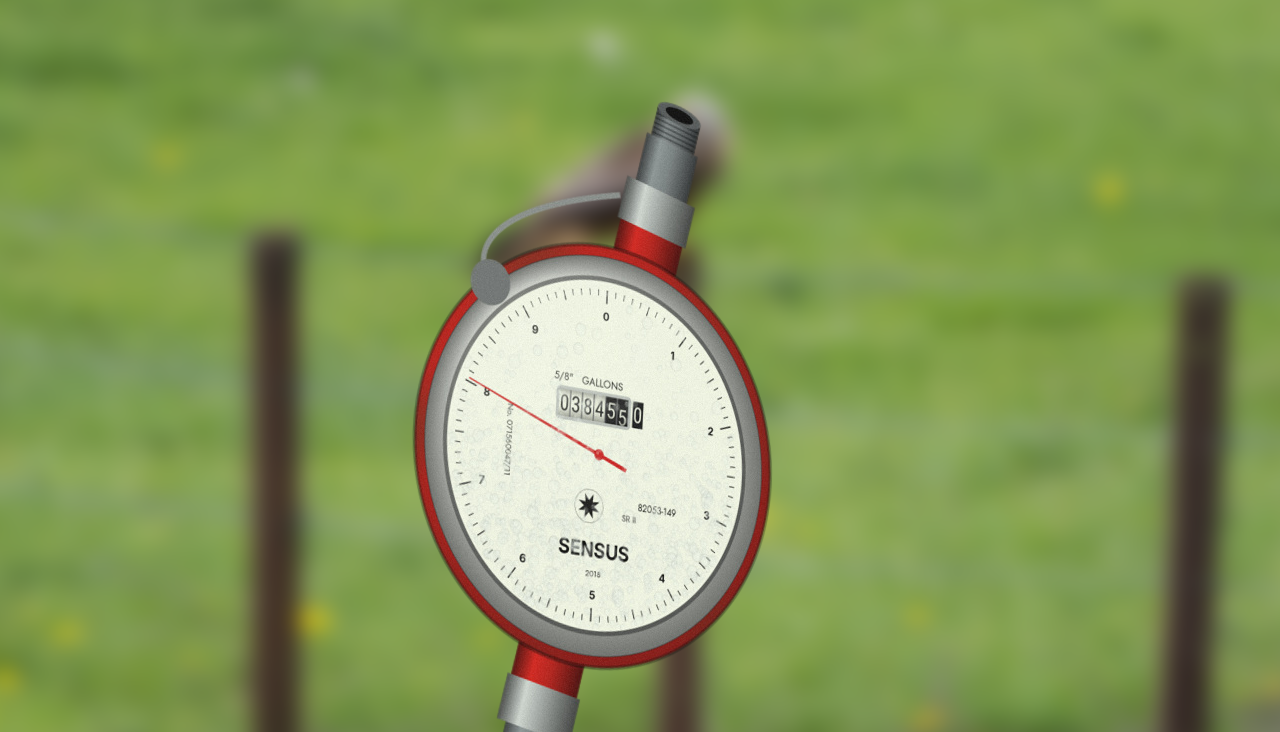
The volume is {"value": 384548.0, "unit": "gal"}
